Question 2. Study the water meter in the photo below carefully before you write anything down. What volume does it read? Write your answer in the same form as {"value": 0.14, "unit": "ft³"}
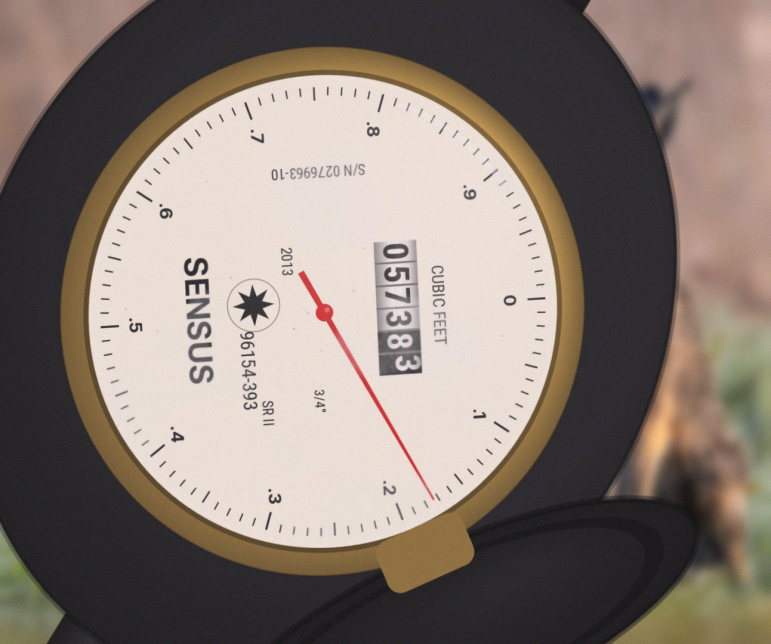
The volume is {"value": 57383.17, "unit": "ft³"}
